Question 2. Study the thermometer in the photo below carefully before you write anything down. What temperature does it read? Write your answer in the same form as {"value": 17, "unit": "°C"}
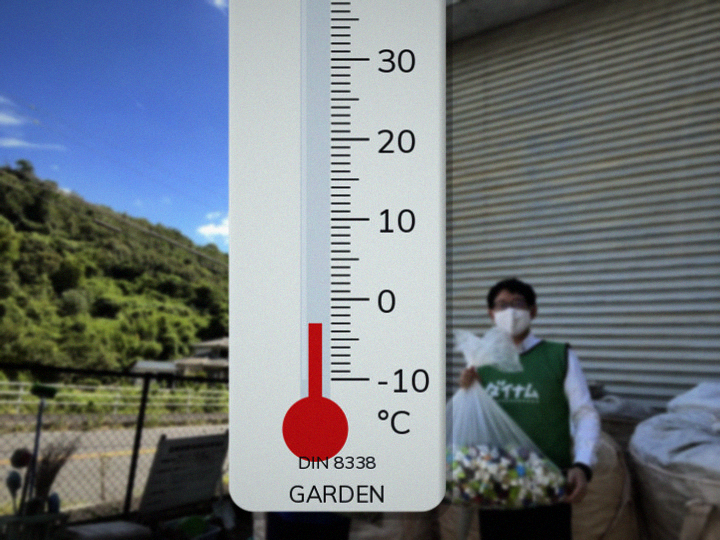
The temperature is {"value": -3, "unit": "°C"}
